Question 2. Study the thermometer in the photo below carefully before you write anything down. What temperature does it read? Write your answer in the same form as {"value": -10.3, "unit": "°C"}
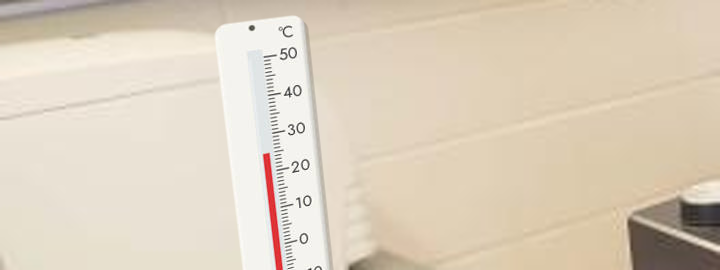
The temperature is {"value": 25, "unit": "°C"}
